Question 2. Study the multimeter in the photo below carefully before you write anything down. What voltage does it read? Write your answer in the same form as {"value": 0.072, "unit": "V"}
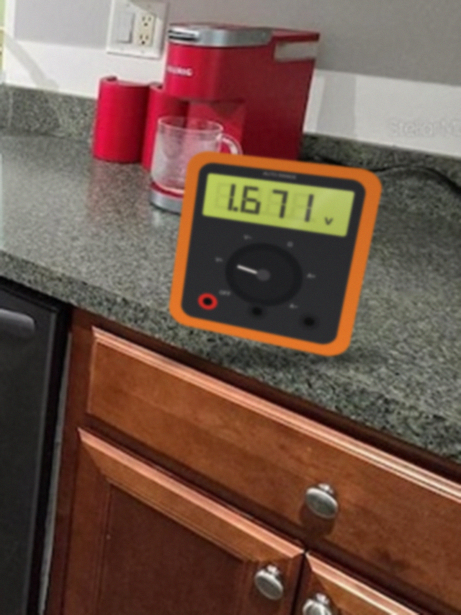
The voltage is {"value": 1.671, "unit": "V"}
